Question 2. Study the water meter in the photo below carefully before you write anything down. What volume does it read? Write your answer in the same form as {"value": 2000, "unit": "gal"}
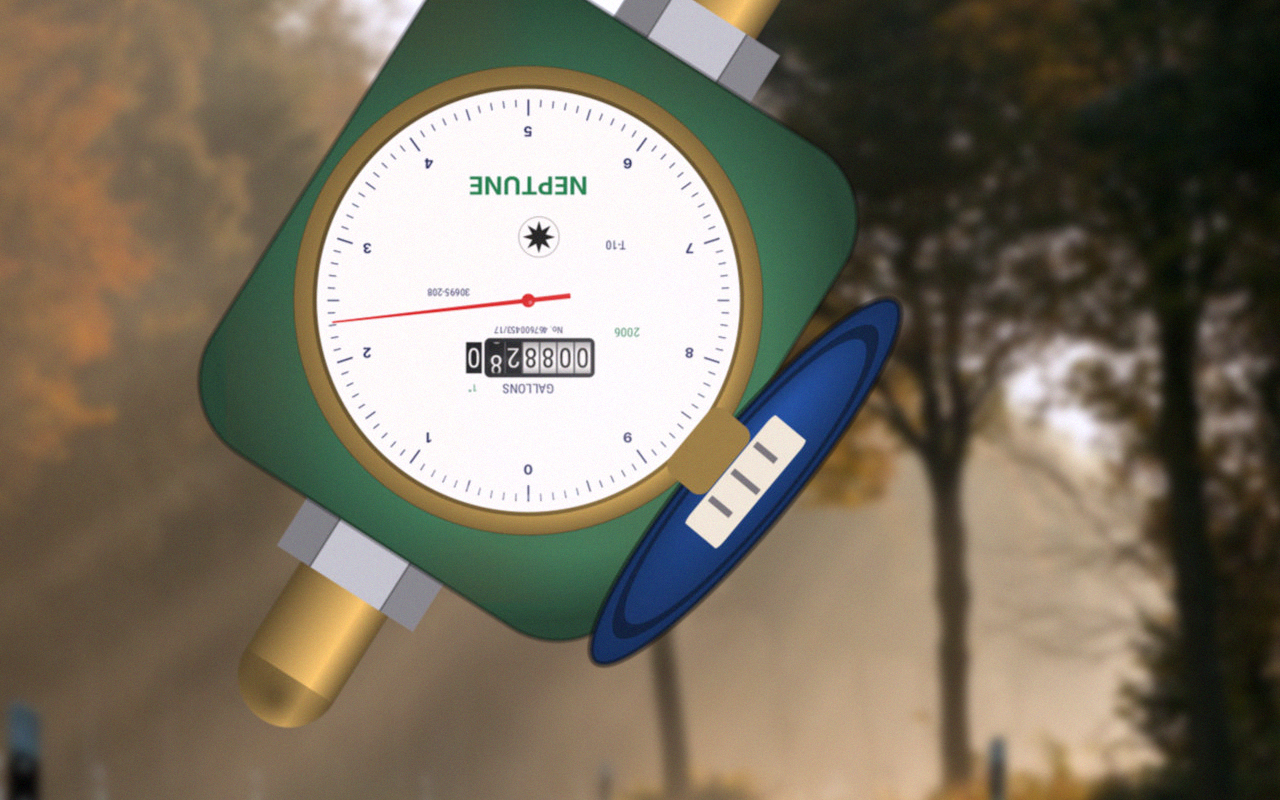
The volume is {"value": 88282.3, "unit": "gal"}
